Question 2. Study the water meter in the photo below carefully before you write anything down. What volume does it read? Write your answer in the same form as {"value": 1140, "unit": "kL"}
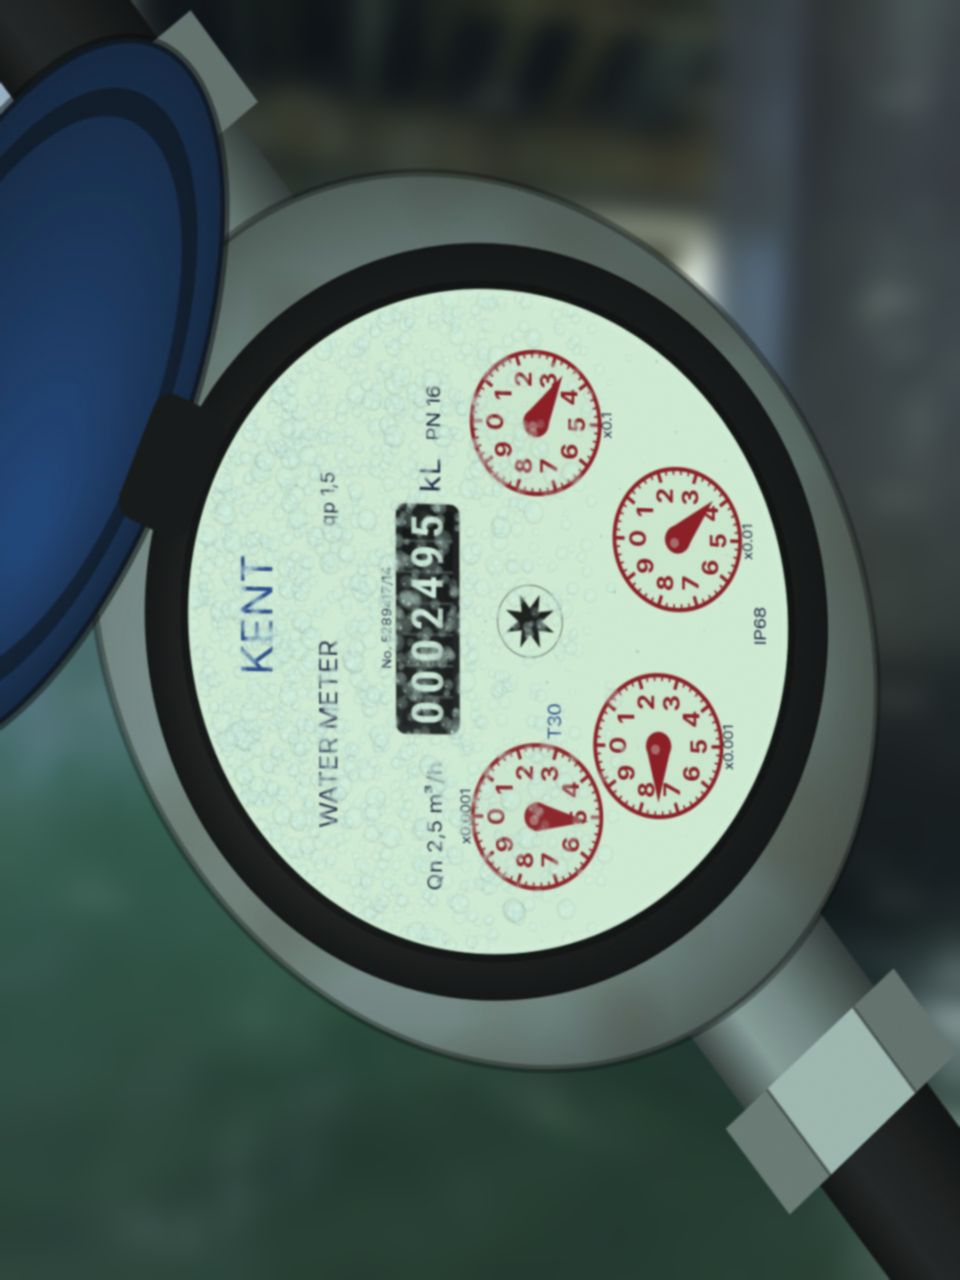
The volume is {"value": 2495.3375, "unit": "kL"}
